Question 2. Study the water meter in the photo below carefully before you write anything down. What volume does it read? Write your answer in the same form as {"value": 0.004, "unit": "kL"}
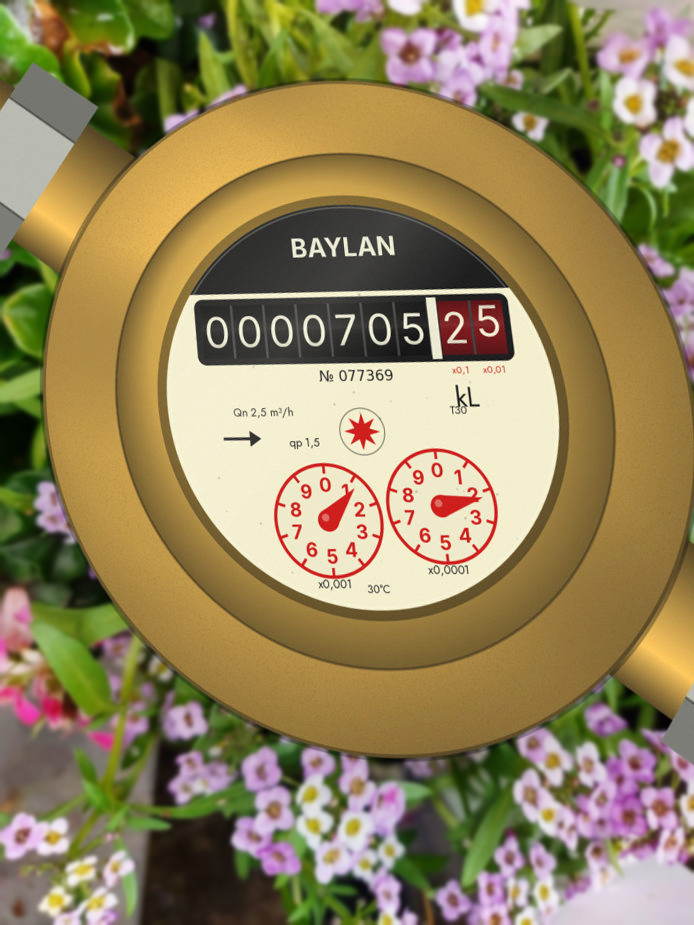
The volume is {"value": 705.2512, "unit": "kL"}
